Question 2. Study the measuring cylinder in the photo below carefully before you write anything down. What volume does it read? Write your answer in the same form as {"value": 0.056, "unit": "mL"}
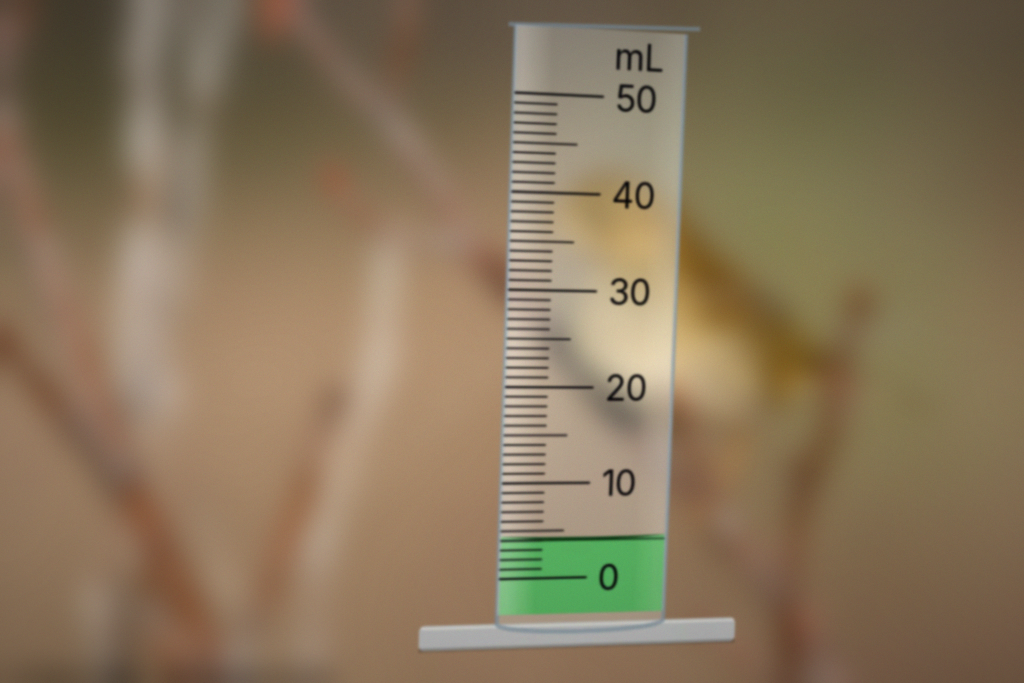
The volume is {"value": 4, "unit": "mL"}
